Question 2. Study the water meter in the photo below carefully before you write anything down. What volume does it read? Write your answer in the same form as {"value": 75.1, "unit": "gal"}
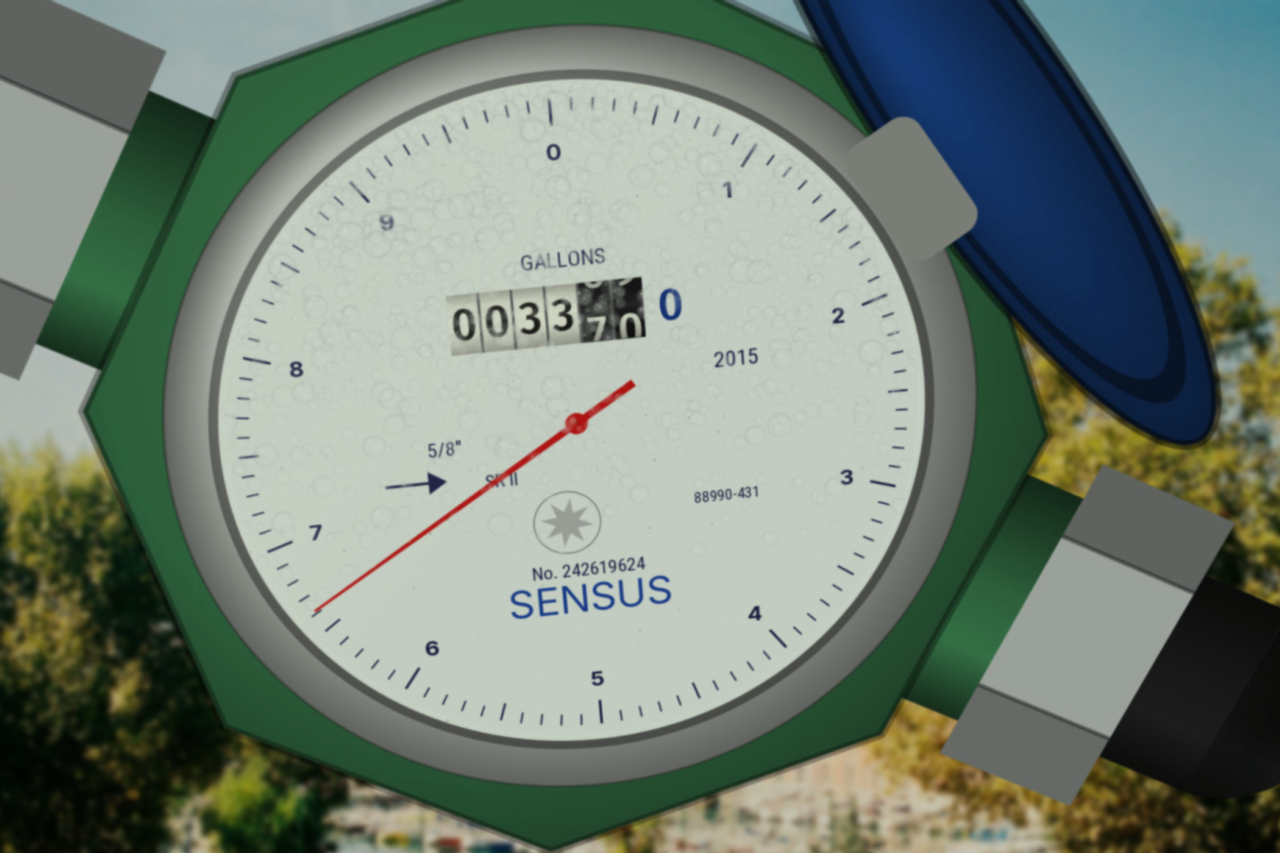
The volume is {"value": 33696.6, "unit": "gal"}
